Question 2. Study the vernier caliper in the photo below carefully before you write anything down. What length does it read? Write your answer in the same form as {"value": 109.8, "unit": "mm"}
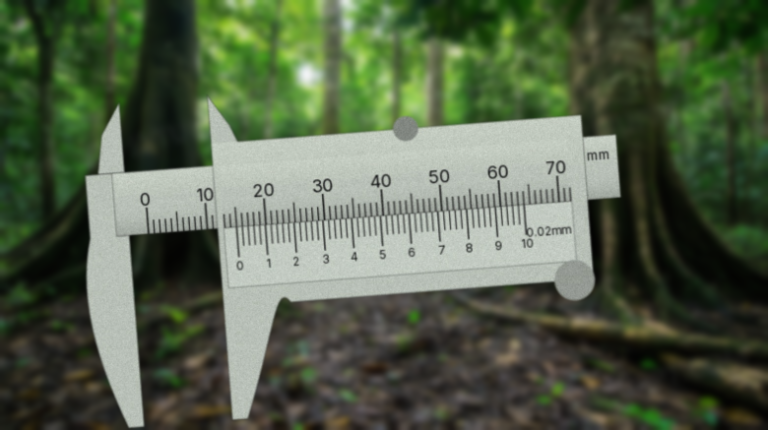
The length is {"value": 15.0, "unit": "mm"}
